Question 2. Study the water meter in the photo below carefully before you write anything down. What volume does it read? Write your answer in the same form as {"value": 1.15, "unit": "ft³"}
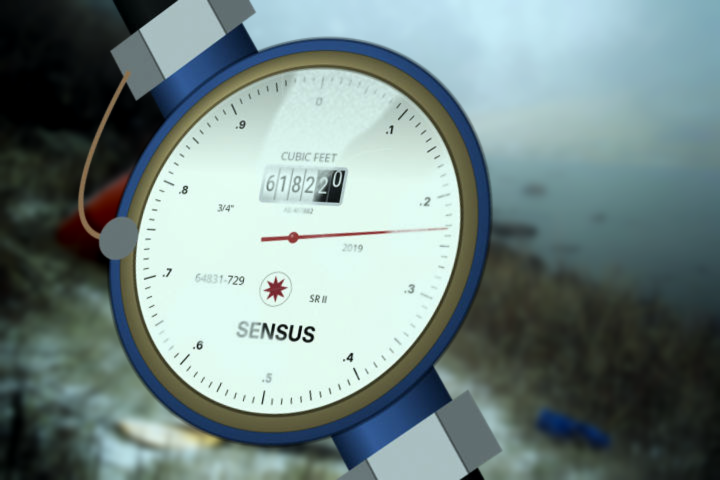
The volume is {"value": 618220.23, "unit": "ft³"}
